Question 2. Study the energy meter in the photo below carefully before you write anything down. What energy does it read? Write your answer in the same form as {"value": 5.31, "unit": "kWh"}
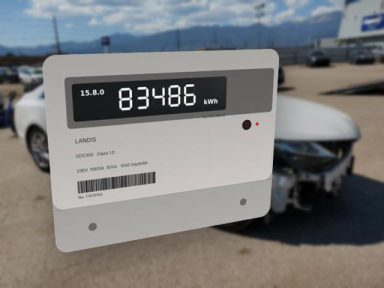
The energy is {"value": 83486, "unit": "kWh"}
